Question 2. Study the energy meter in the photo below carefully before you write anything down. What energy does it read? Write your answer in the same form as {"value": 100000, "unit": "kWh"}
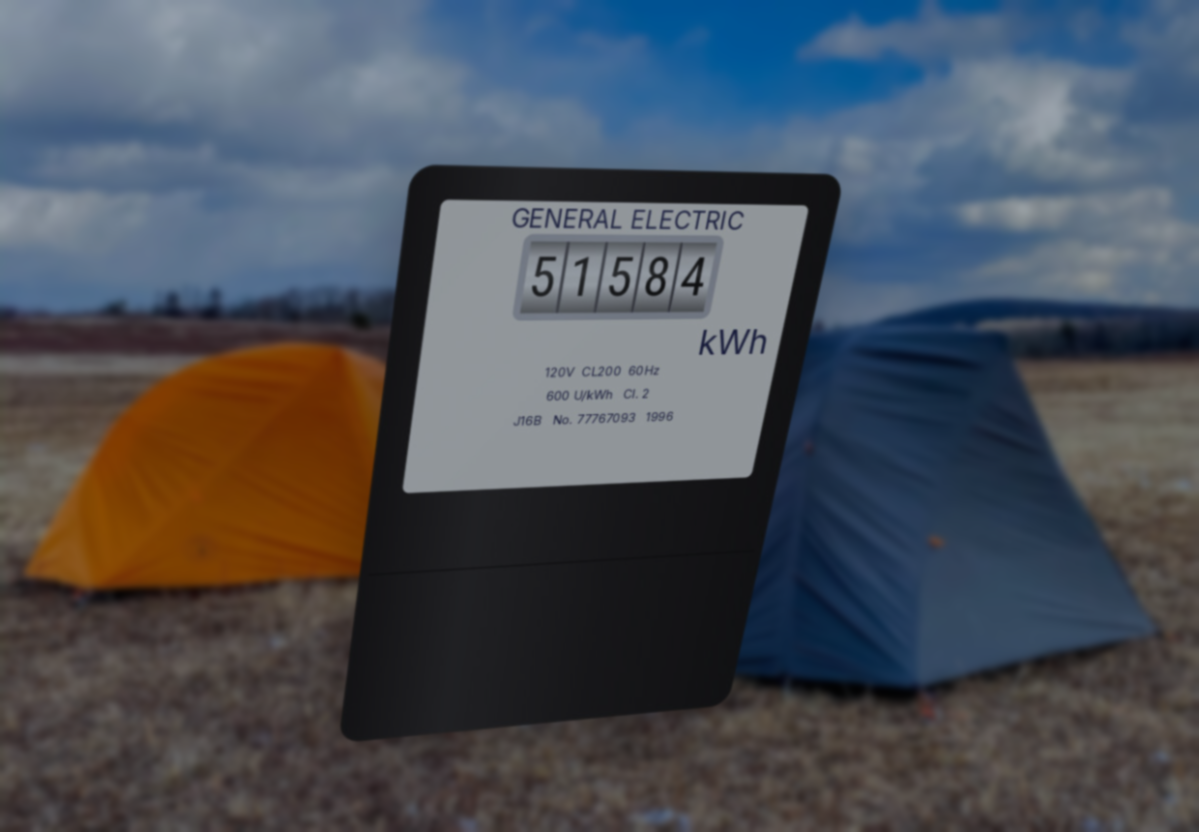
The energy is {"value": 51584, "unit": "kWh"}
